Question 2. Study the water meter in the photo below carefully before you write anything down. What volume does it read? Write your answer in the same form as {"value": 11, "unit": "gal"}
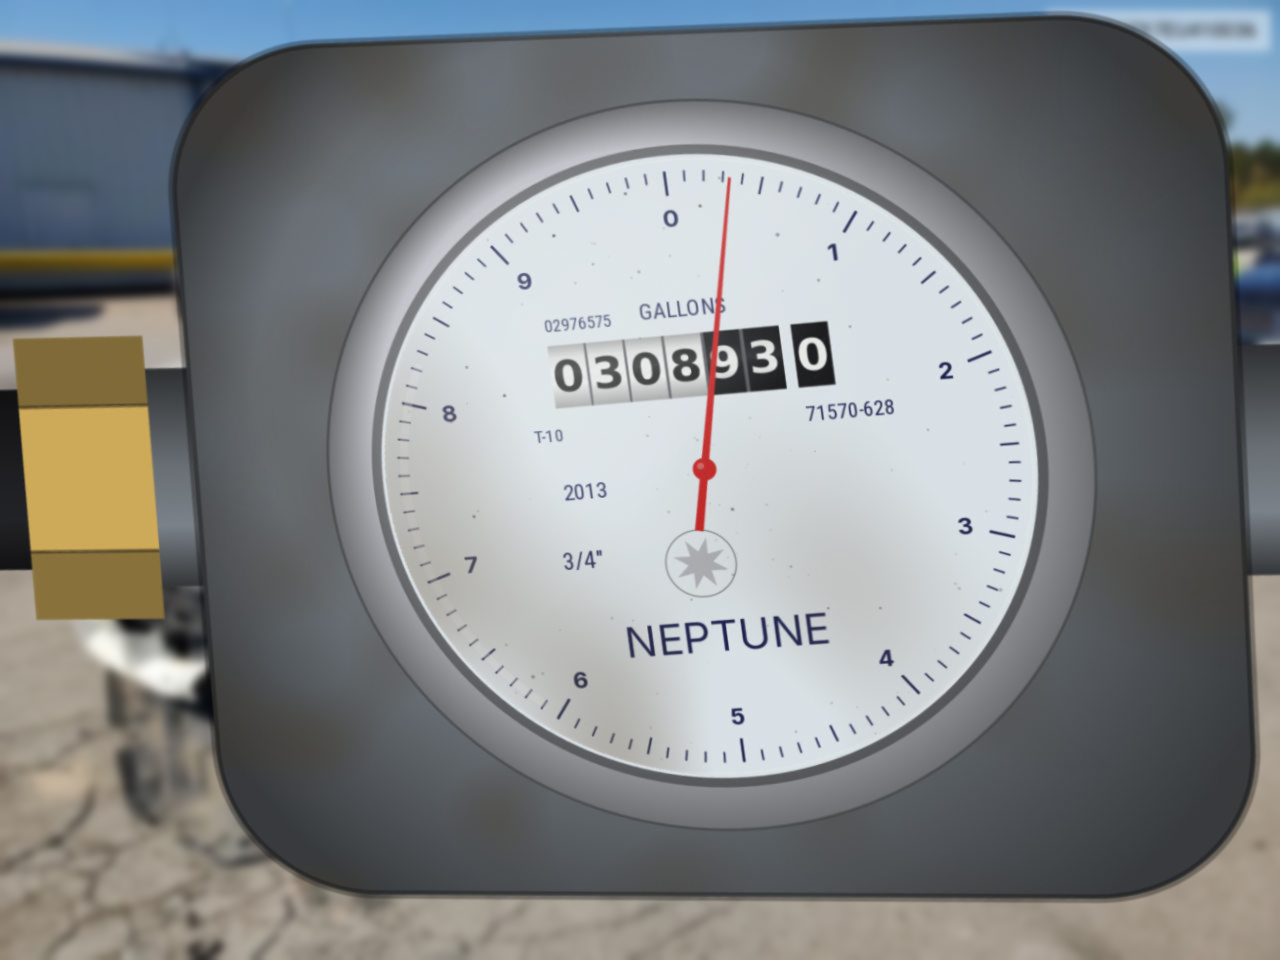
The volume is {"value": 308930.3, "unit": "gal"}
